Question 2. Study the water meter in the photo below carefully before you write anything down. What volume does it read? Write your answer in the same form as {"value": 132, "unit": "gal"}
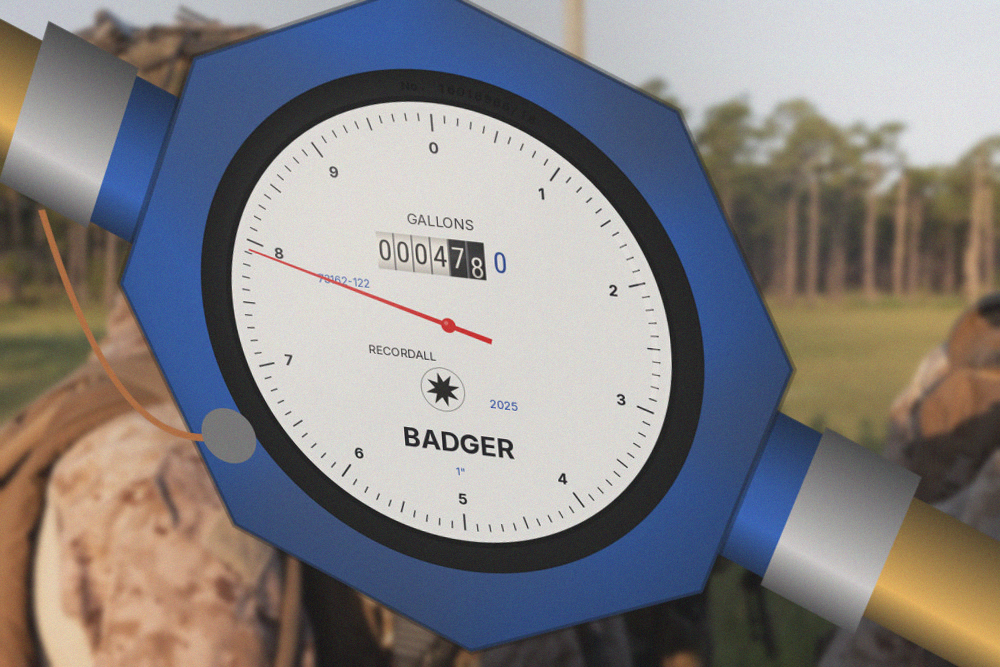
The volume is {"value": 4777.9, "unit": "gal"}
